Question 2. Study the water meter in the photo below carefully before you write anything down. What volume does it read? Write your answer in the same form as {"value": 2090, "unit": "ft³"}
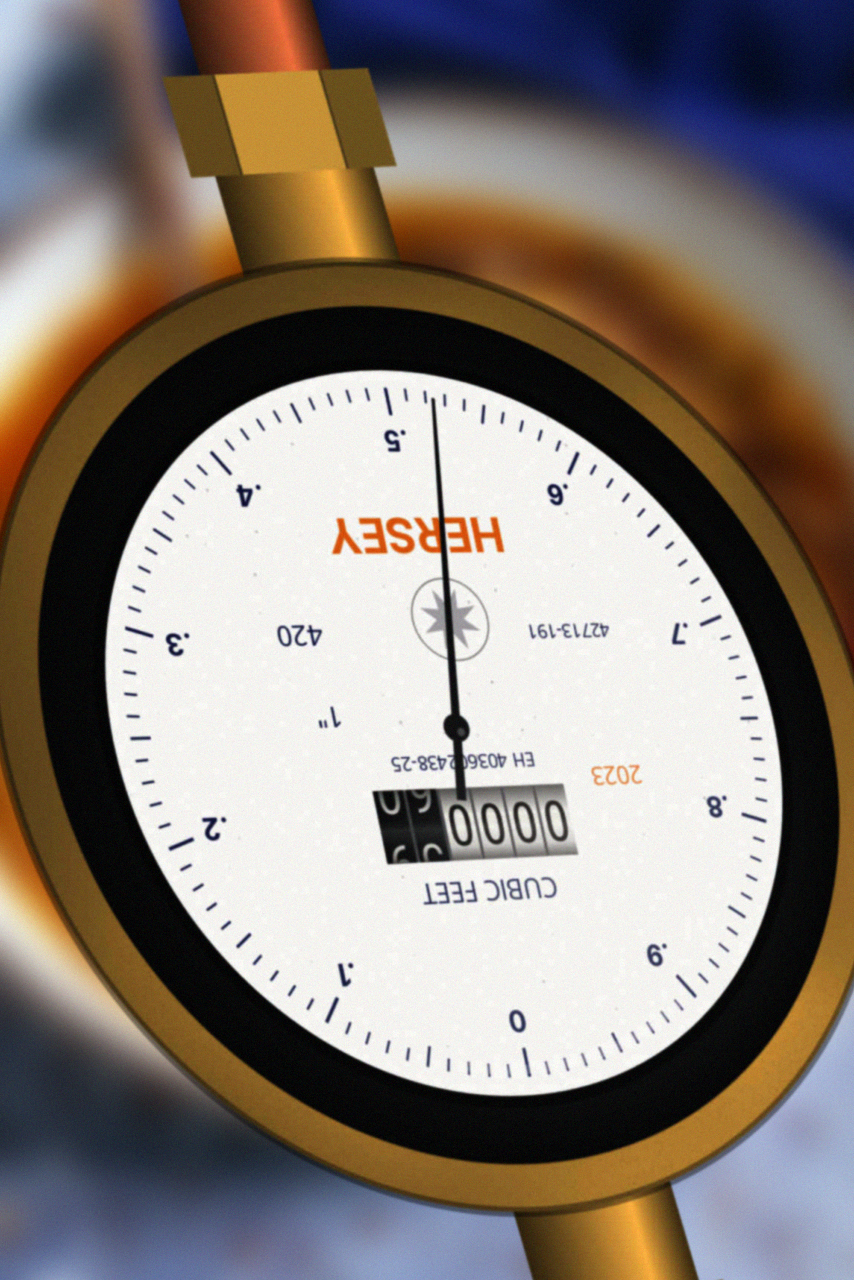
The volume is {"value": 59.52, "unit": "ft³"}
